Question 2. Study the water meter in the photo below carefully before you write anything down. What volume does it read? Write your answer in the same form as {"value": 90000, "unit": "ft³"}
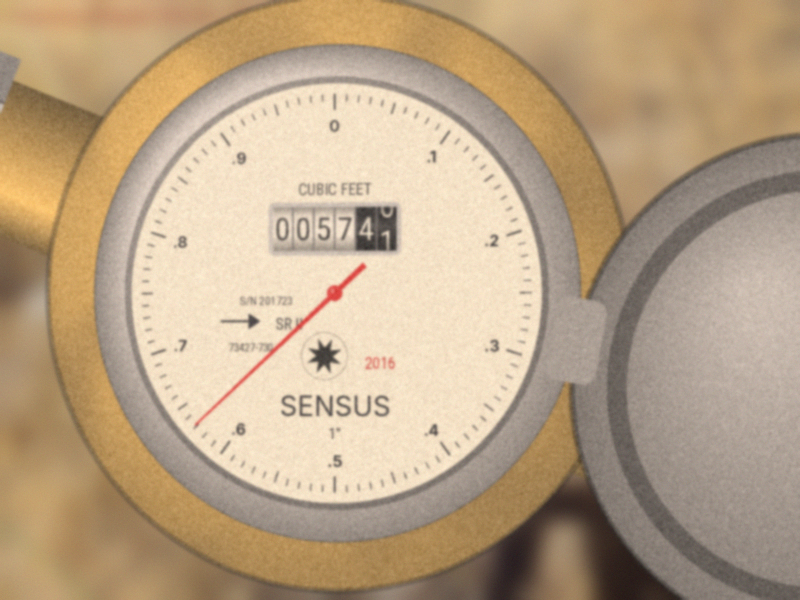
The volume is {"value": 5740.63, "unit": "ft³"}
